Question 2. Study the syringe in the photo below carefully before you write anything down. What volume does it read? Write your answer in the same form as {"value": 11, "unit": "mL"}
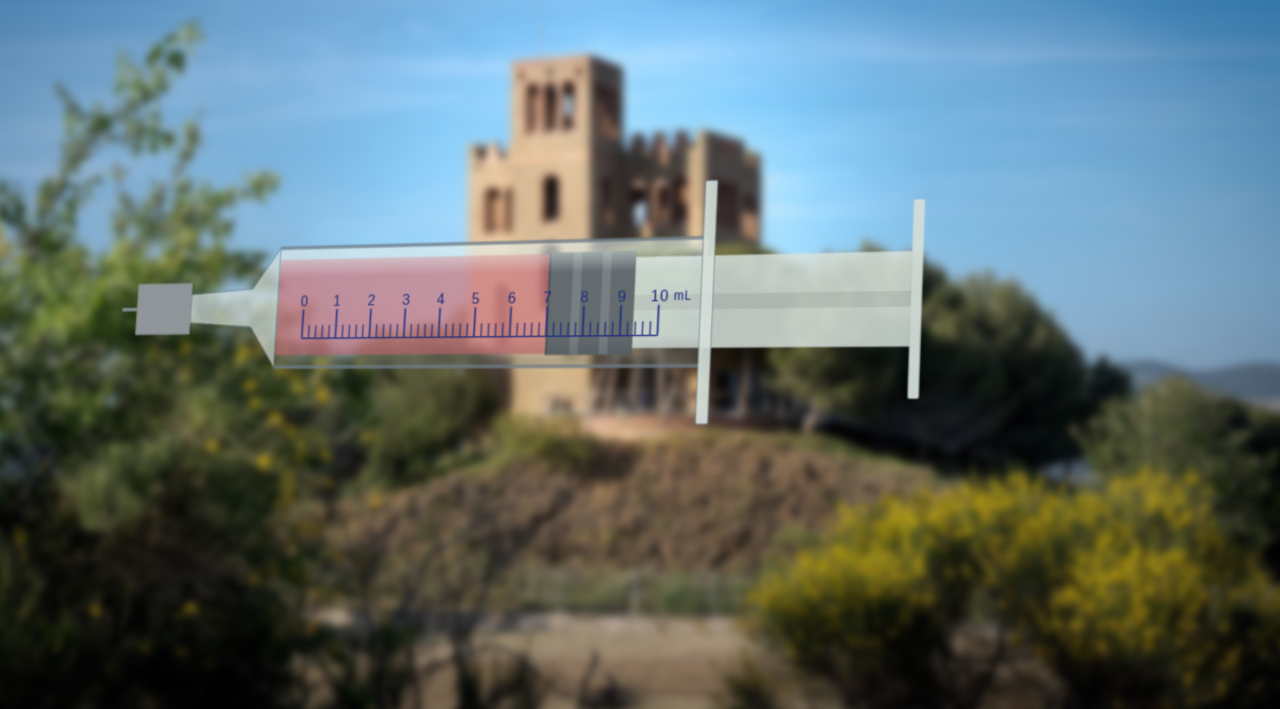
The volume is {"value": 7, "unit": "mL"}
